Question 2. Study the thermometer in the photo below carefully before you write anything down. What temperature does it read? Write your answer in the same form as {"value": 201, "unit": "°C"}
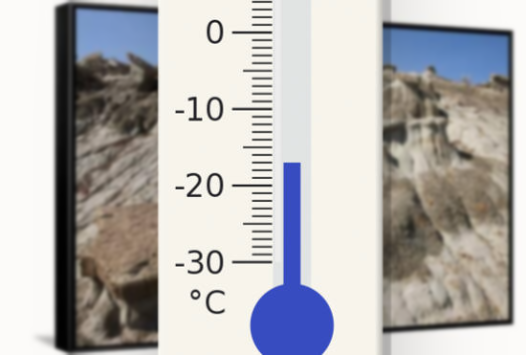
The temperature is {"value": -17, "unit": "°C"}
